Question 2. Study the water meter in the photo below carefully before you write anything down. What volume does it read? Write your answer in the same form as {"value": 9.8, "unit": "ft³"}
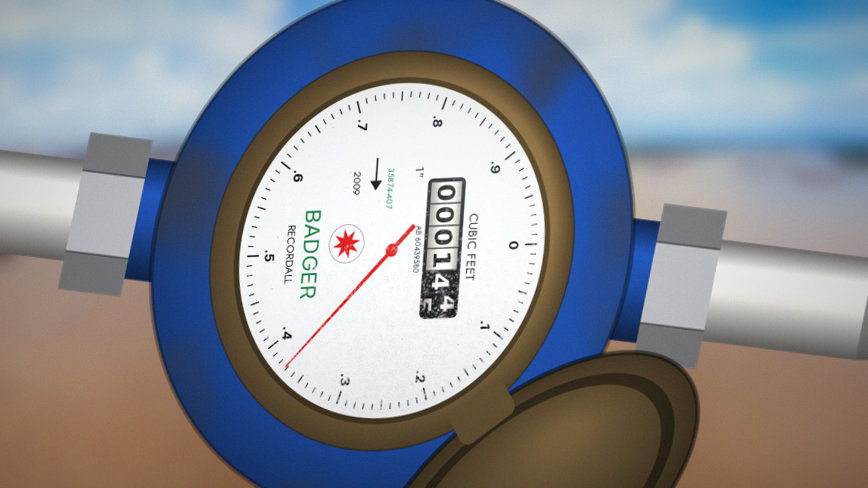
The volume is {"value": 144.37, "unit": "ft³"}
